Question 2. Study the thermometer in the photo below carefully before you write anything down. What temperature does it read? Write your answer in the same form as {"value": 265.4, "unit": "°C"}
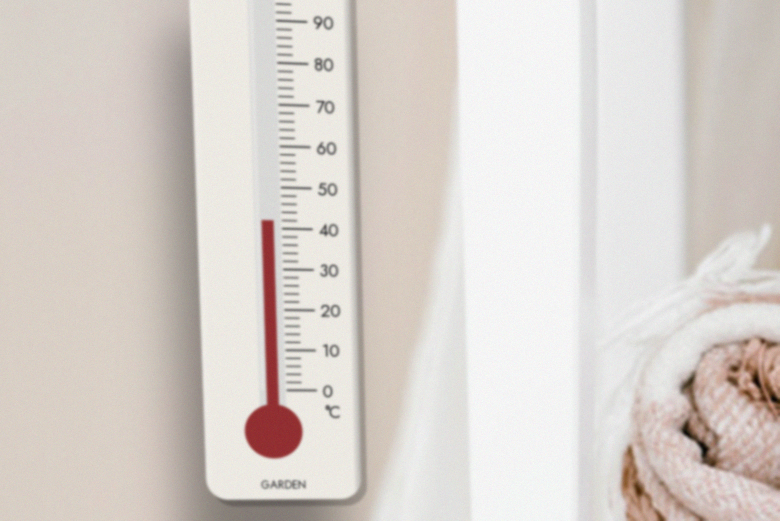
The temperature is {"value": 42, "unit": "°C"}
